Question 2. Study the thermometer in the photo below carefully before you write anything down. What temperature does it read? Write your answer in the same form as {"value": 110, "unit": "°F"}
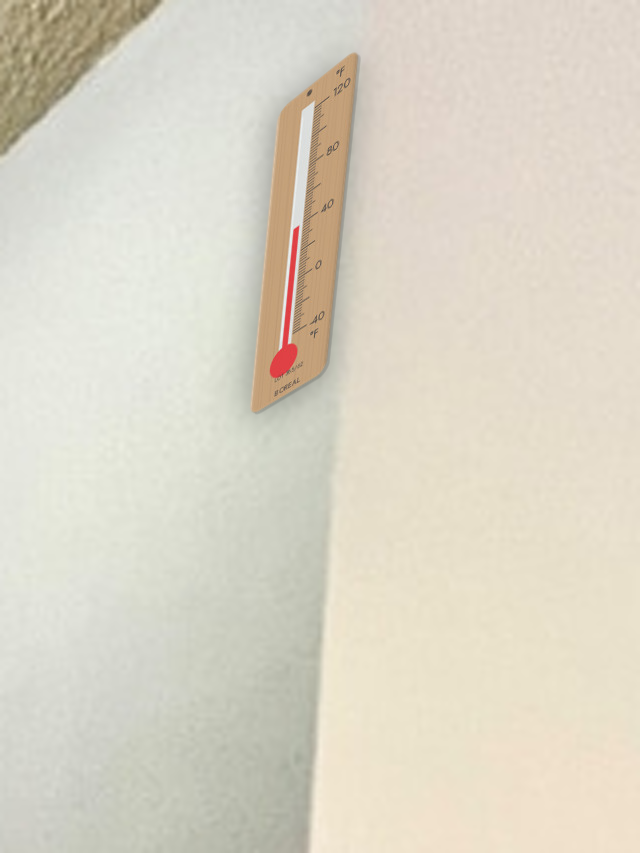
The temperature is {"value": 40, "unit": "°F"}
